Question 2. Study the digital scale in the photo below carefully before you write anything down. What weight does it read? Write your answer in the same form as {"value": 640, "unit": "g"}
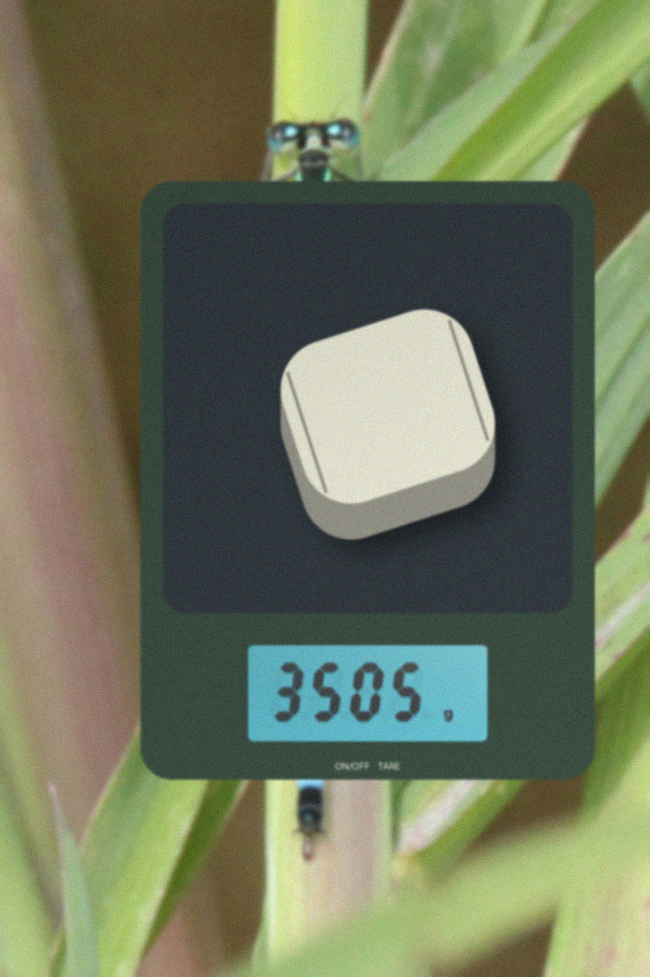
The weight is {"value": 3505, "unit": "g"}
